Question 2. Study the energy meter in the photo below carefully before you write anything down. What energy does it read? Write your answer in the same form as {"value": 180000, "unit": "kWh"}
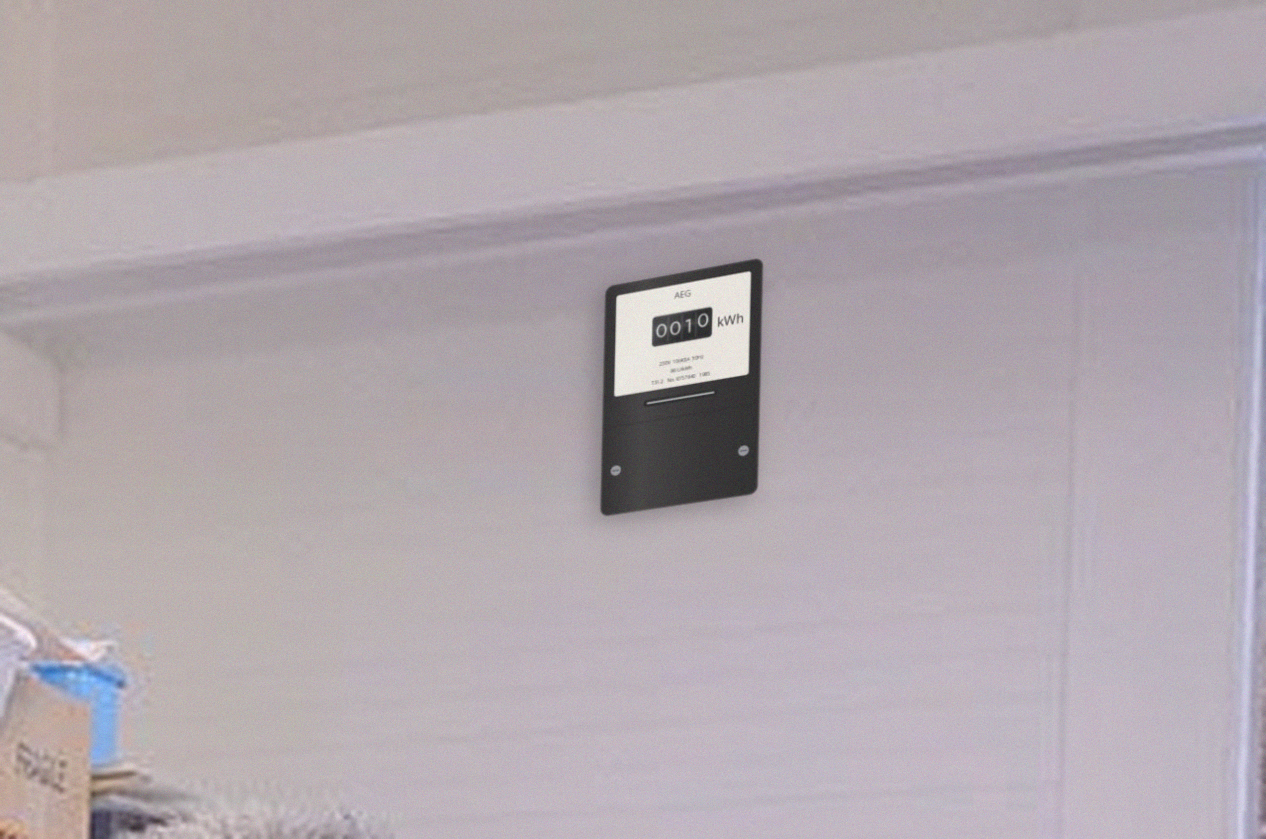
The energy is {"value": 10, "unit": "kWh"}
